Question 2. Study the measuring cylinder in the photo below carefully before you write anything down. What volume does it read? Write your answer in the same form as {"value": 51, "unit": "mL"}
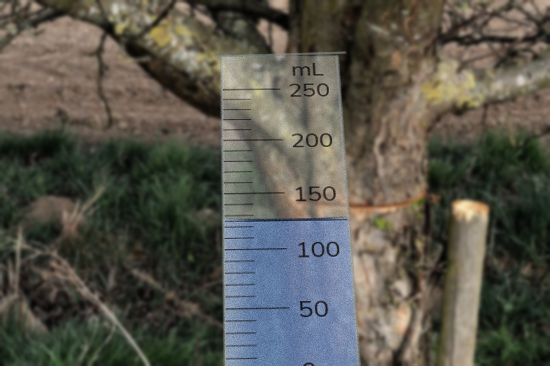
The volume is {"value": 125, "unit": "mL"}
